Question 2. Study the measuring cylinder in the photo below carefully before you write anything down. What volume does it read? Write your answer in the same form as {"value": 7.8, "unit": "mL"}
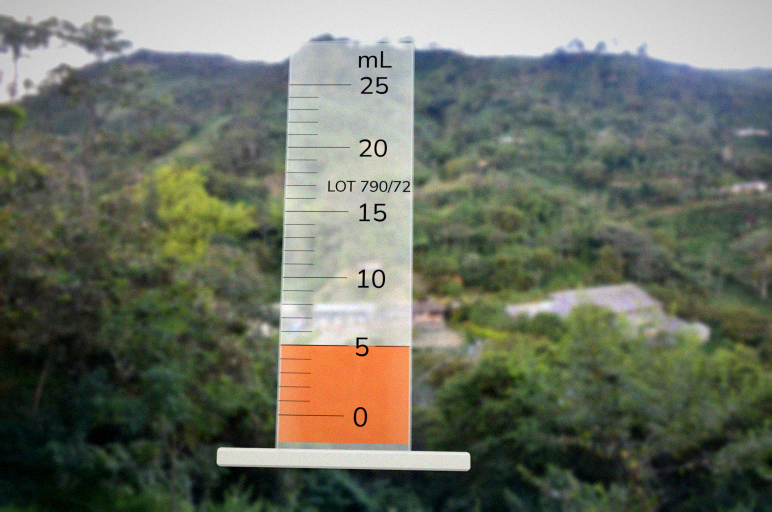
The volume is {"value": 5, "unit": "mL"}
